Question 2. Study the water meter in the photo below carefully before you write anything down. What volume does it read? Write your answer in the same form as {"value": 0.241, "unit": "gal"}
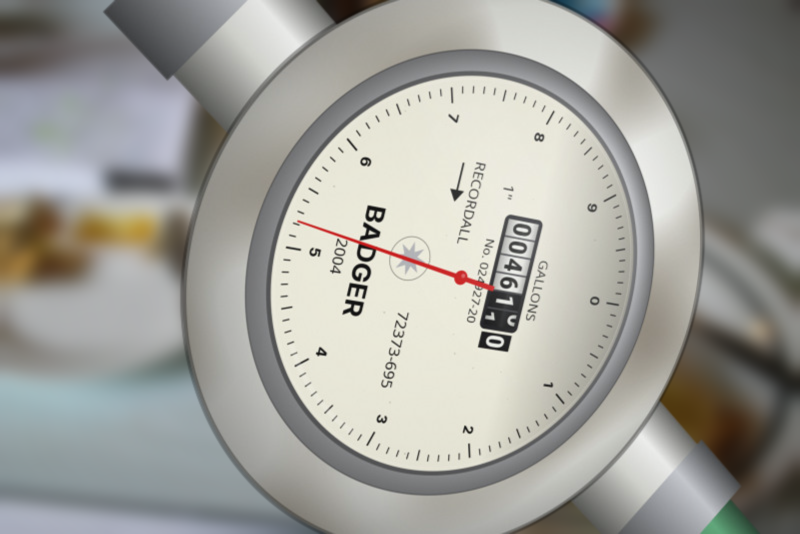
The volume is {"value": 46105.2, "unit": "gal"}
